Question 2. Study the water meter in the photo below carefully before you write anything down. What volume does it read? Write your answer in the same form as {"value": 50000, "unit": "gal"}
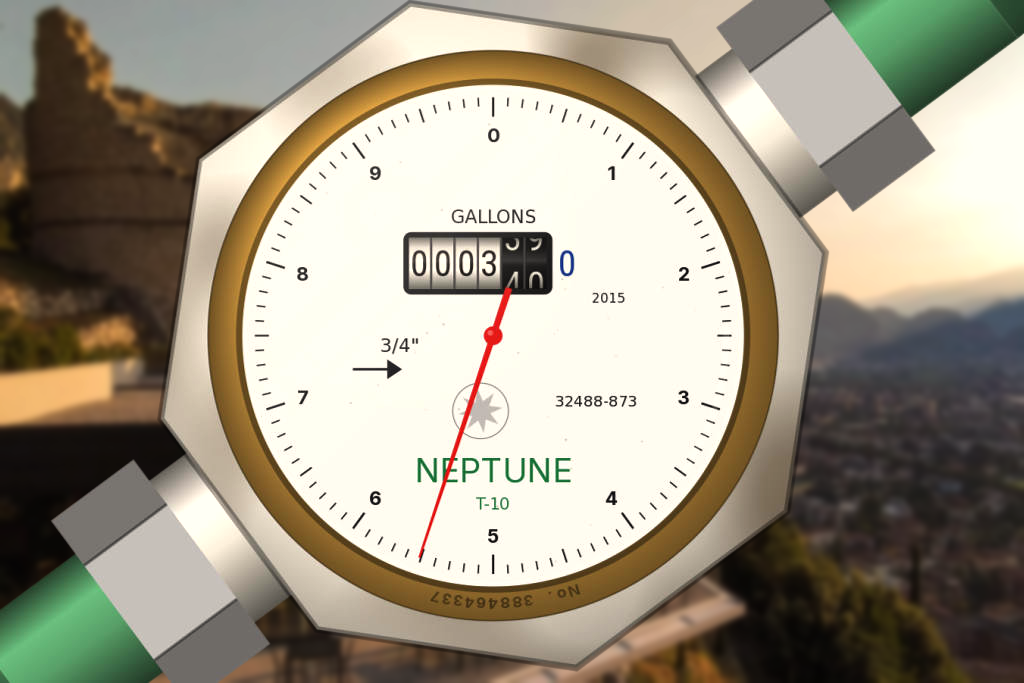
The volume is {"value": 3395.5, "unit": "gal"}
